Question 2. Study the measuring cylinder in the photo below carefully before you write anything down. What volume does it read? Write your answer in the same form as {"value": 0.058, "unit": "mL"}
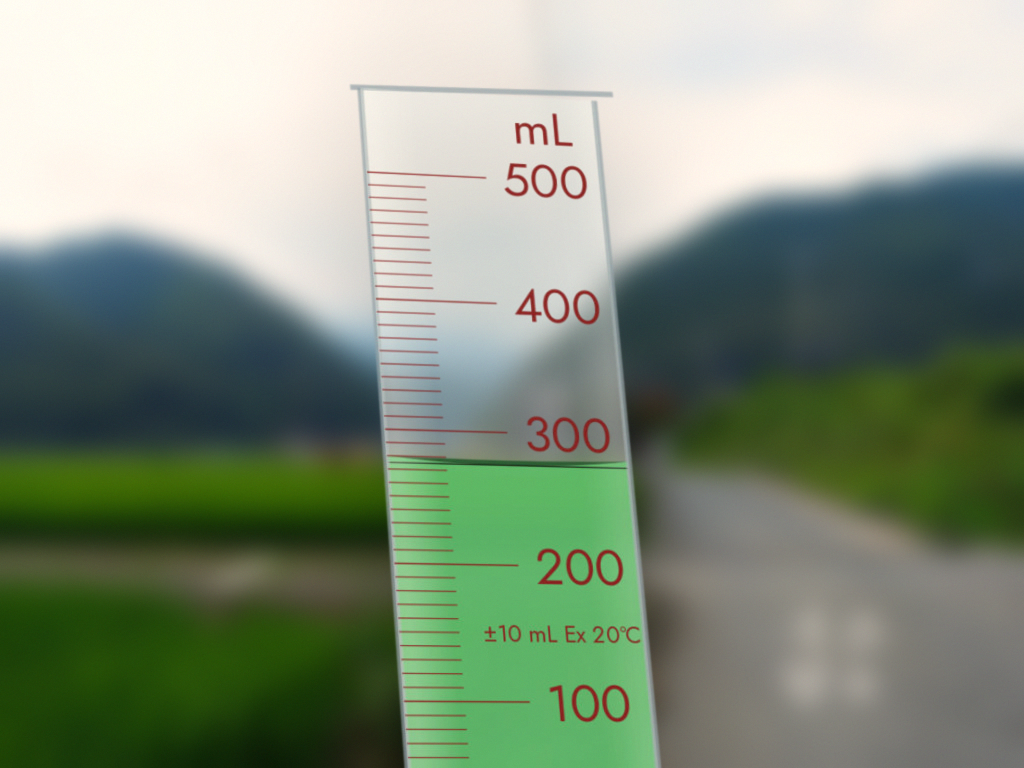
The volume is {"value": 275, "unit": "mL"}
